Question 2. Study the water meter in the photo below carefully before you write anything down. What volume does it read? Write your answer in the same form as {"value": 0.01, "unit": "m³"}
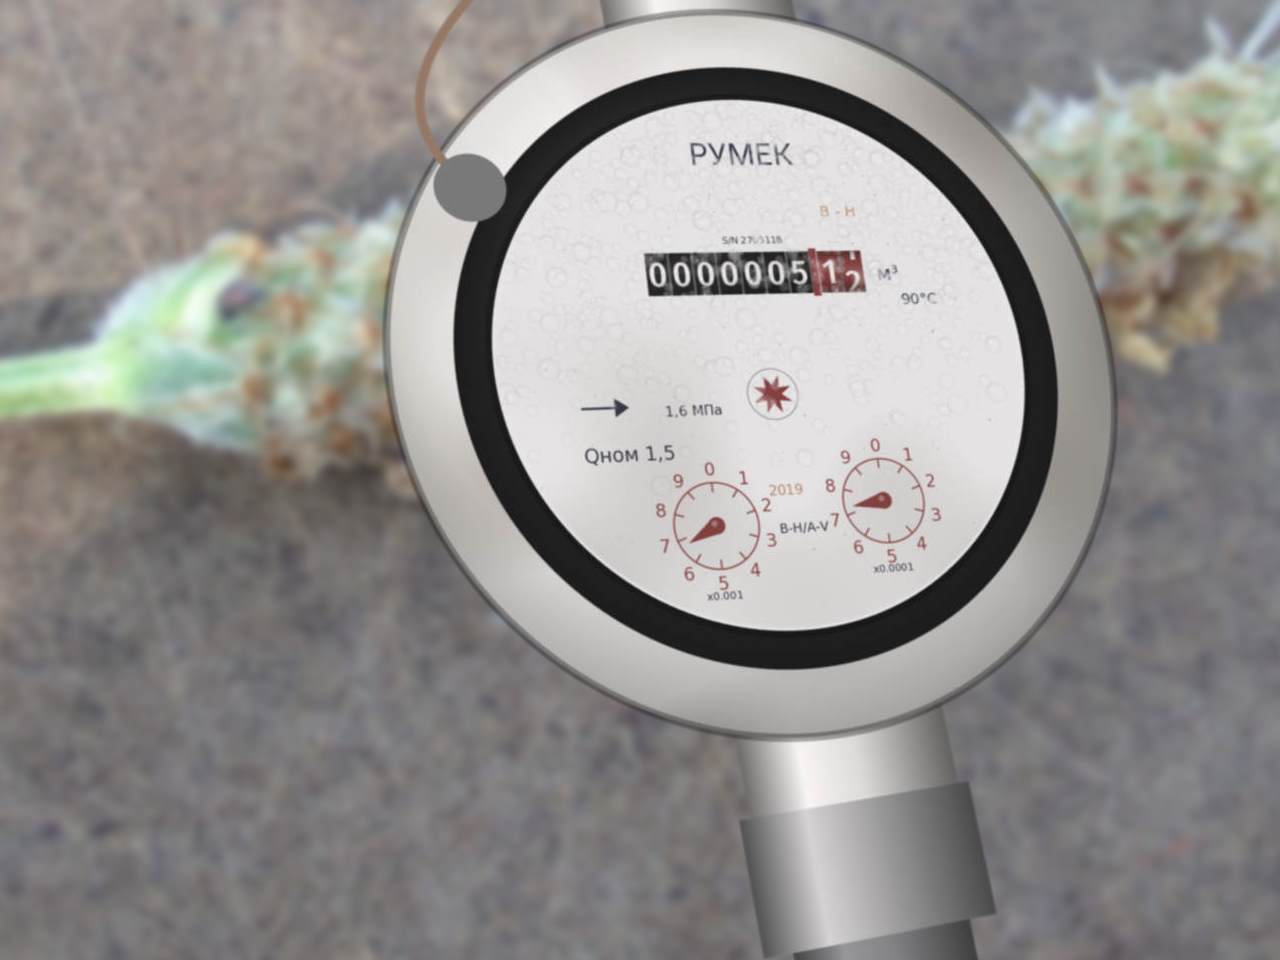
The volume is {"value": 5.1167, "unit": "m³"}
